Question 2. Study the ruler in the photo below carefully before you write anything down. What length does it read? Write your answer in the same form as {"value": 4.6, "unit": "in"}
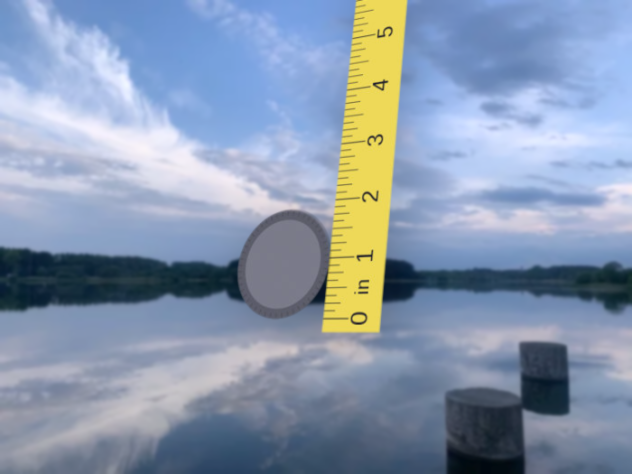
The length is {"value": 1.875, "unit": "in"}
